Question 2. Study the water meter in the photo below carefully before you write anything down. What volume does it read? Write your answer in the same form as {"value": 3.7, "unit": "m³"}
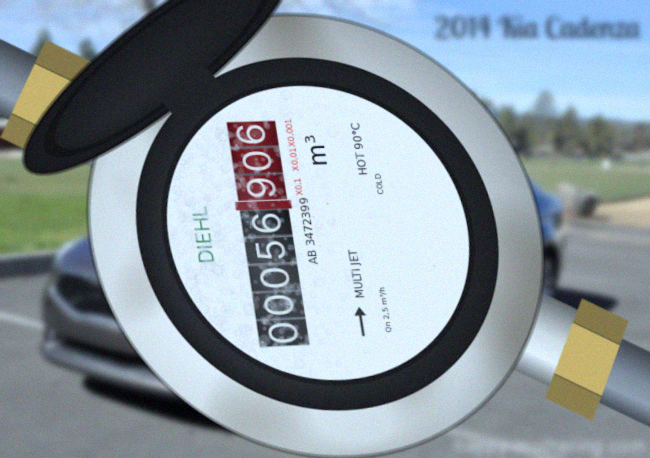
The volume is {"value": 56.906, "unit": "m³"}
